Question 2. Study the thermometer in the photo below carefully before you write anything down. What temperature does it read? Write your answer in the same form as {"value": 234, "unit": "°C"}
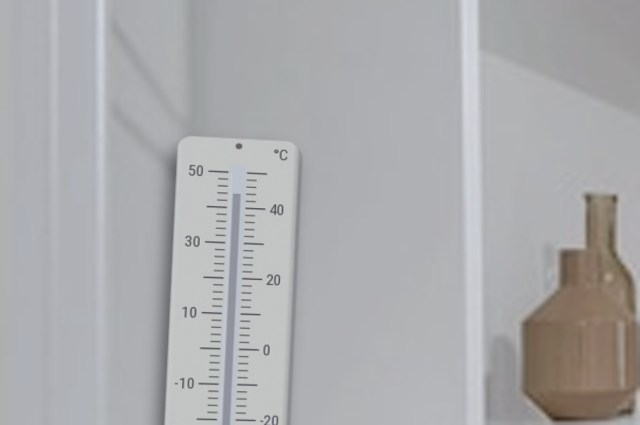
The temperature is {"value": 44, "unit": "°C"}
